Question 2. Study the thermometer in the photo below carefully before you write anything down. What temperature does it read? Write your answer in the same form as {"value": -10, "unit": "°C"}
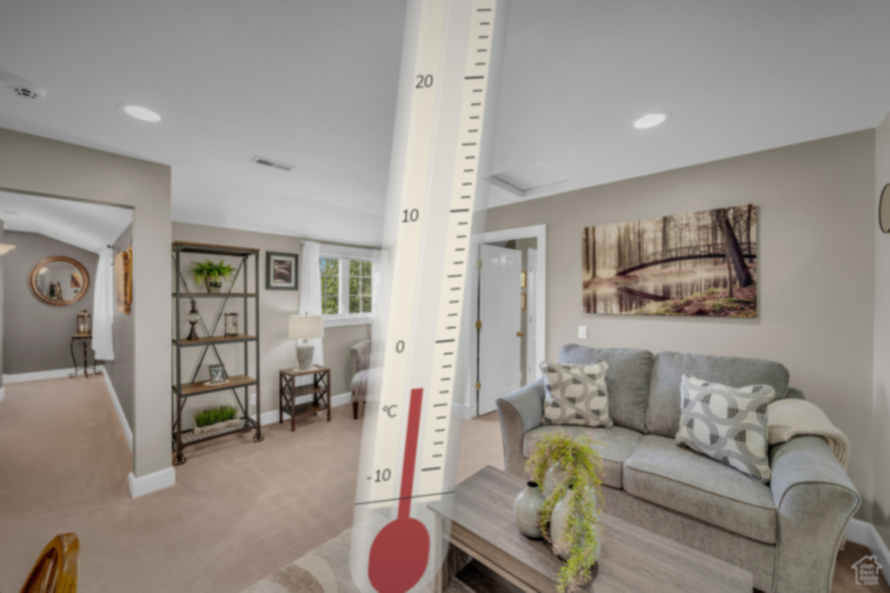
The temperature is {"value": -3.5, "unit": "°C"}
